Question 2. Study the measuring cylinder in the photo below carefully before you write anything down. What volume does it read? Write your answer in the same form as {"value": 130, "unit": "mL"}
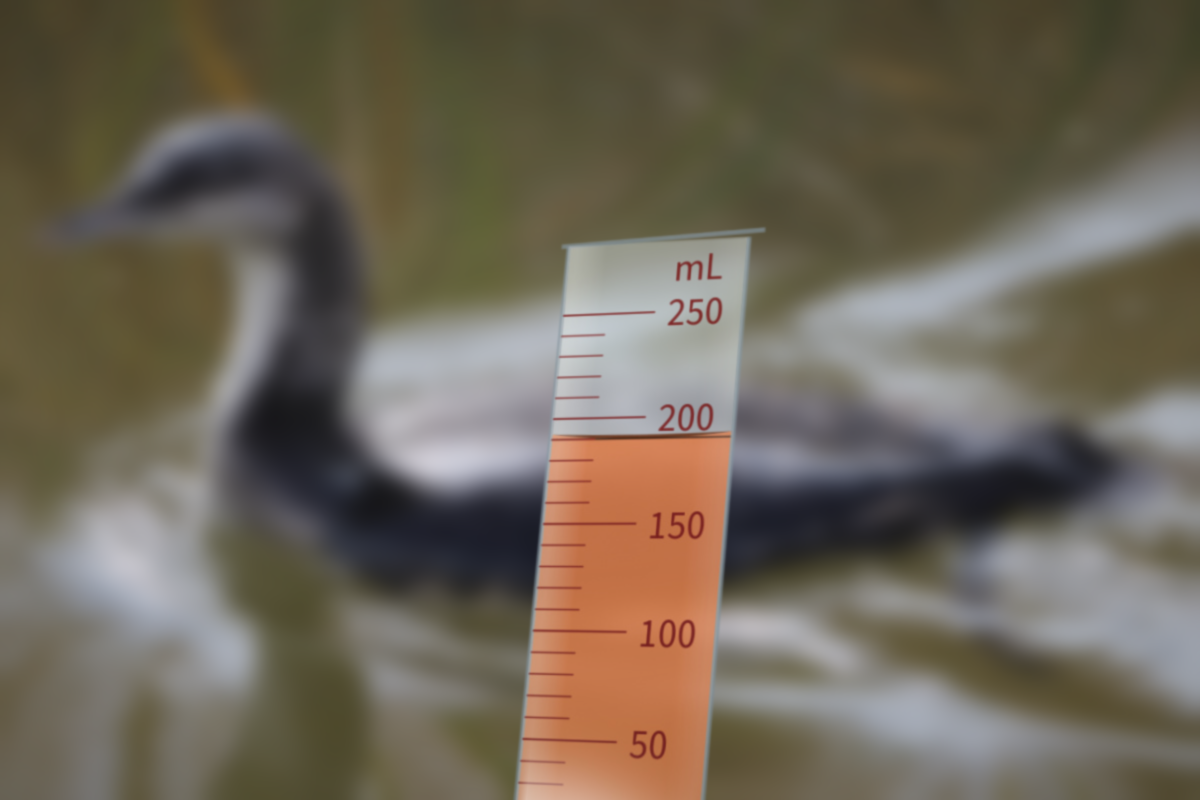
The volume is {"value": 190, "unit": "mL"}
